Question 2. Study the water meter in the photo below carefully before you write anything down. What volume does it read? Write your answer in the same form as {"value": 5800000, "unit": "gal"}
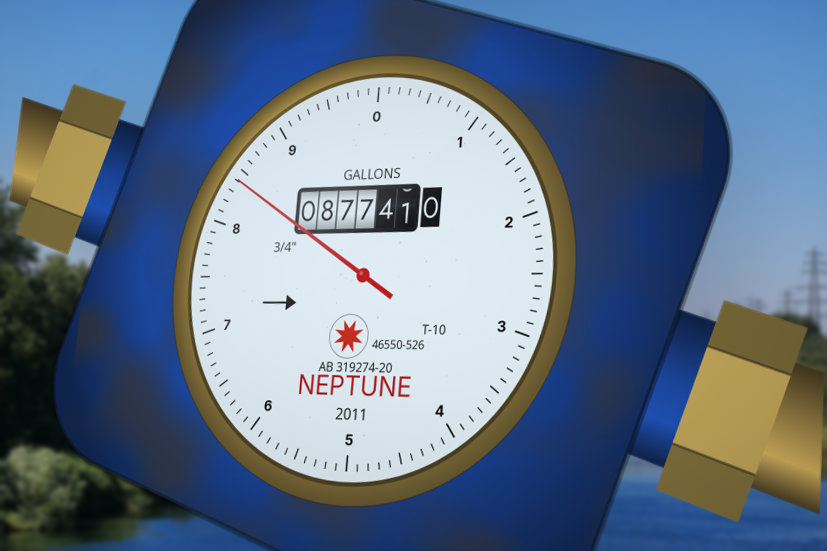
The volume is {"value": 877408.4, "unit": "gal"}
